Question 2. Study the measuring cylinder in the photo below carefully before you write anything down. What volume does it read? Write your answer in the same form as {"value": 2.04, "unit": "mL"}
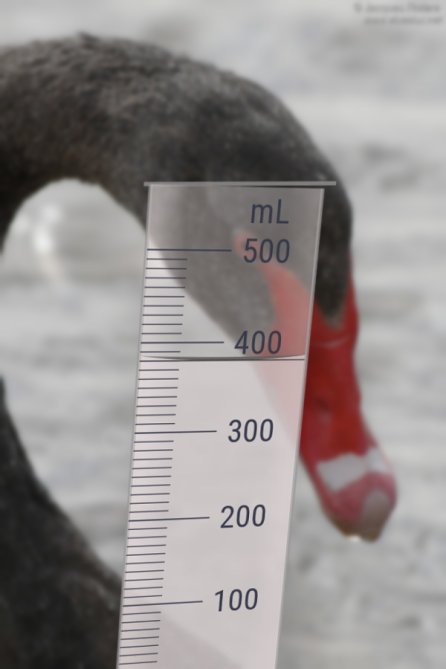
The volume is {"value": 380, "unit": "mL"}
